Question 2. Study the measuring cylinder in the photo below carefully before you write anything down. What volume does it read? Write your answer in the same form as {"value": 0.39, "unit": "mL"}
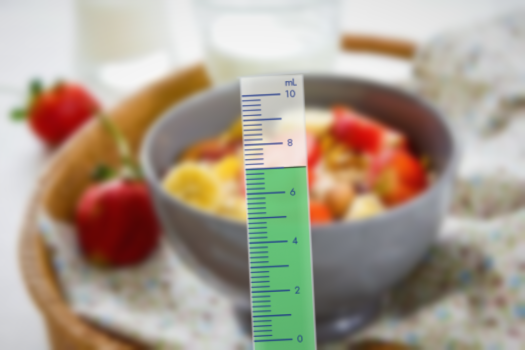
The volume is {"value": 7, "unit": "mL"}
